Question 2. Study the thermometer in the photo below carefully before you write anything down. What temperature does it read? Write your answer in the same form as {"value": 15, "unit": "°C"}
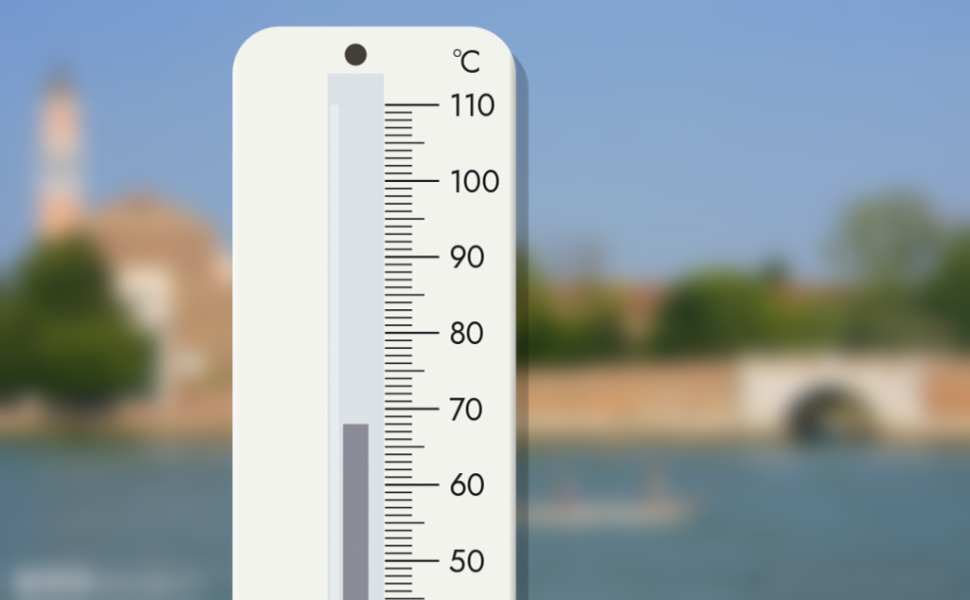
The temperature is {"value": 68, "unit": "°C"}
